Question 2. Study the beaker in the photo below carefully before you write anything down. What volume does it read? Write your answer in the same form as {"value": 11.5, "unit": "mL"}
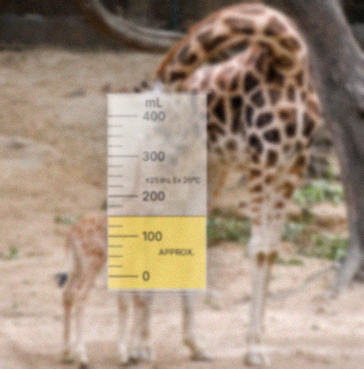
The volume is {"value": 150, "unit": "mL"}
